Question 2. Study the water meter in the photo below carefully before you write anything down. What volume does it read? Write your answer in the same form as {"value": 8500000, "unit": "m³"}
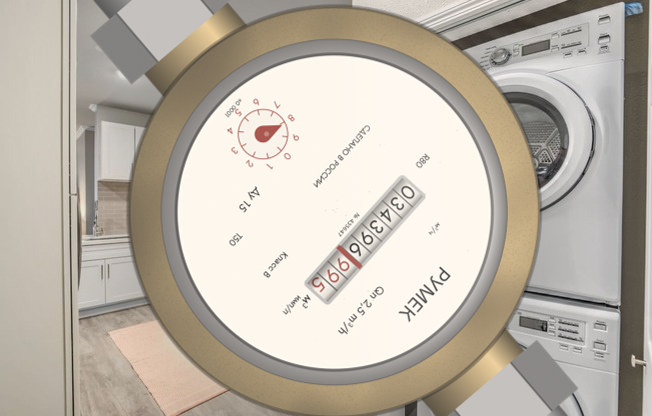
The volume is {"value": 34396.9948, "unit": "m³"}
